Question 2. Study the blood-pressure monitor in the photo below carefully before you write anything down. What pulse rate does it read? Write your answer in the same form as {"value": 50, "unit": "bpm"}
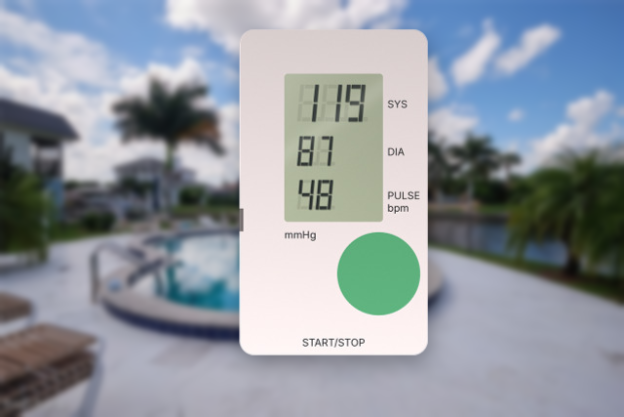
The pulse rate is {"value": 48, "unit": "bpm"}
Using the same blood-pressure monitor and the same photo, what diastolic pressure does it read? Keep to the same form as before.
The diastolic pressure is {"value": 87, "unit": "mmHg"}
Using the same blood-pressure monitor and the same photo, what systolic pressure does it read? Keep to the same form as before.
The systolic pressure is {"value": 119, "unit": "mmHg"}
